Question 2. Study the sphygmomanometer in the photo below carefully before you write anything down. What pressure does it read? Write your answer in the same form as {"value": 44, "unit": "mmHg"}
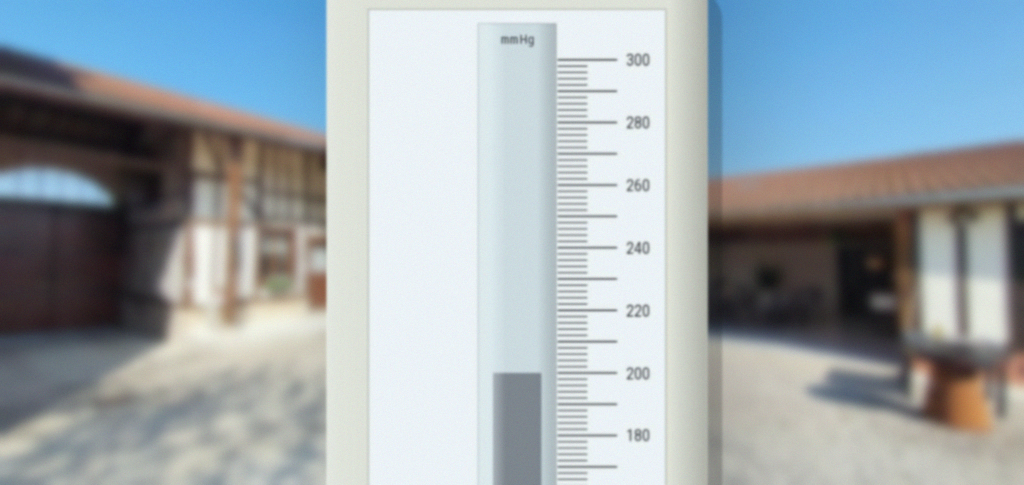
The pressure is {"value": 200, "unit": "mmHg"}
